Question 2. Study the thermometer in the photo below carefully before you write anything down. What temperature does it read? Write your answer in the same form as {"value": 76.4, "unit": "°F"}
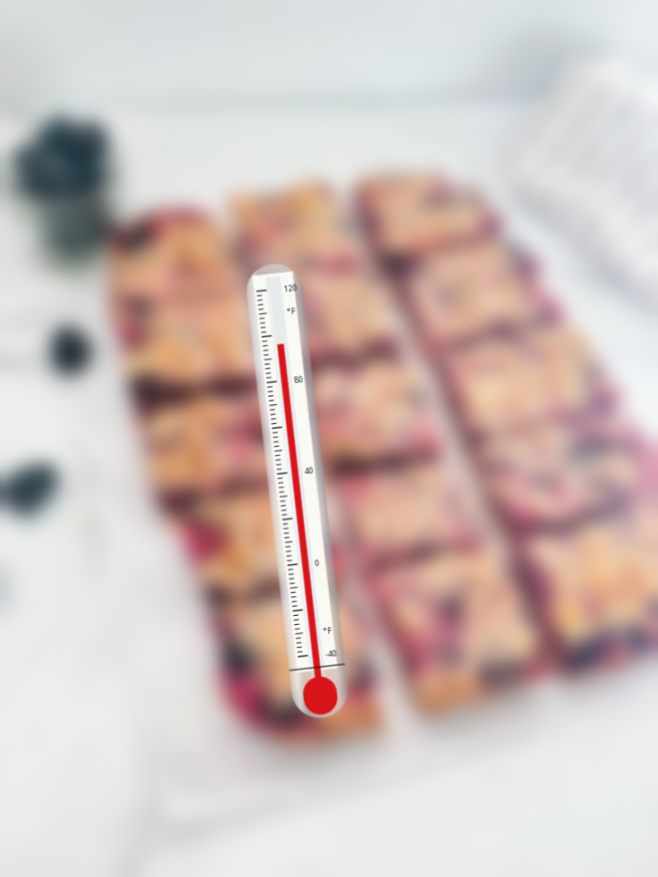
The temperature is {"value": 96, "unit": "°F"}
